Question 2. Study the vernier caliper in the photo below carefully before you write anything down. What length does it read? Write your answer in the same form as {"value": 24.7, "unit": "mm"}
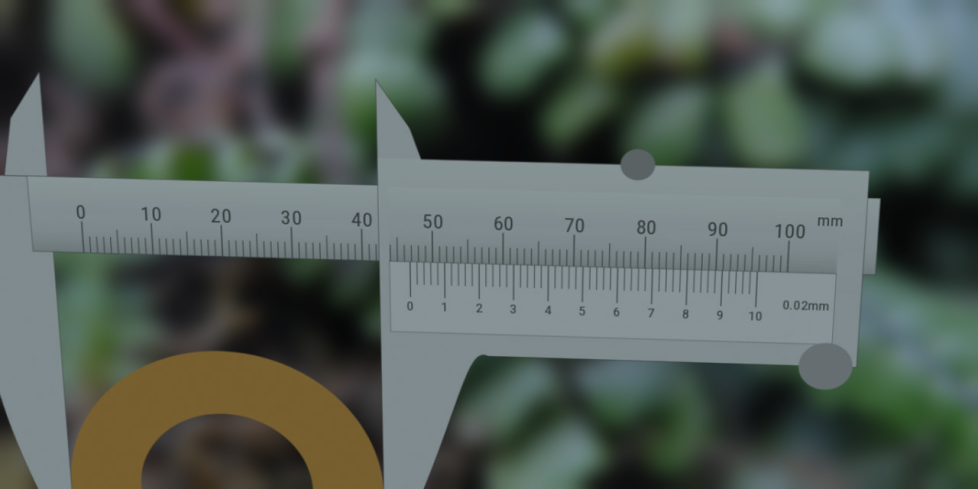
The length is {"value": 46.8, "unit": "mm"}
